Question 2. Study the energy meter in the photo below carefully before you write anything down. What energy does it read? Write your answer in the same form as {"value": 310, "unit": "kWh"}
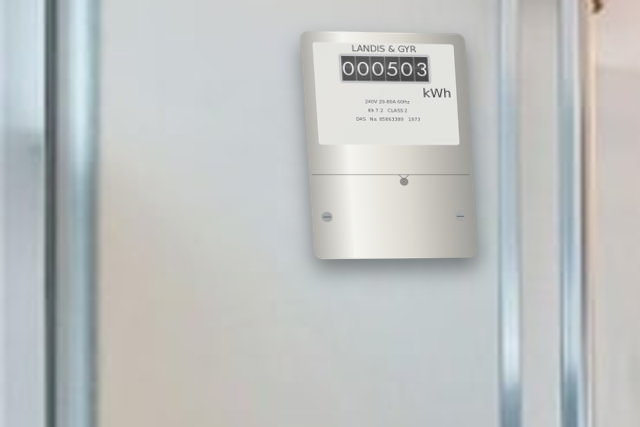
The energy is {"value": 503, "unit": "kWh"}
